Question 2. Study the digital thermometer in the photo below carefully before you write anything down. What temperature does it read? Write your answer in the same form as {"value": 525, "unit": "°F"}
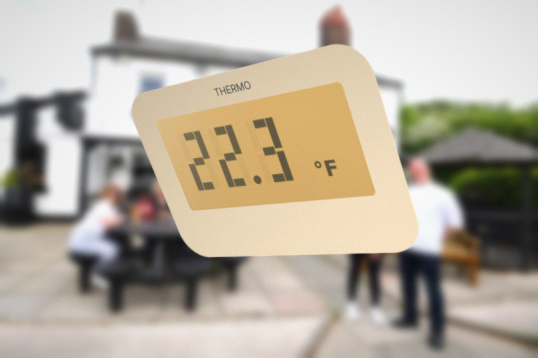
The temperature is {"value": 22.3, "unit": "°F"}
